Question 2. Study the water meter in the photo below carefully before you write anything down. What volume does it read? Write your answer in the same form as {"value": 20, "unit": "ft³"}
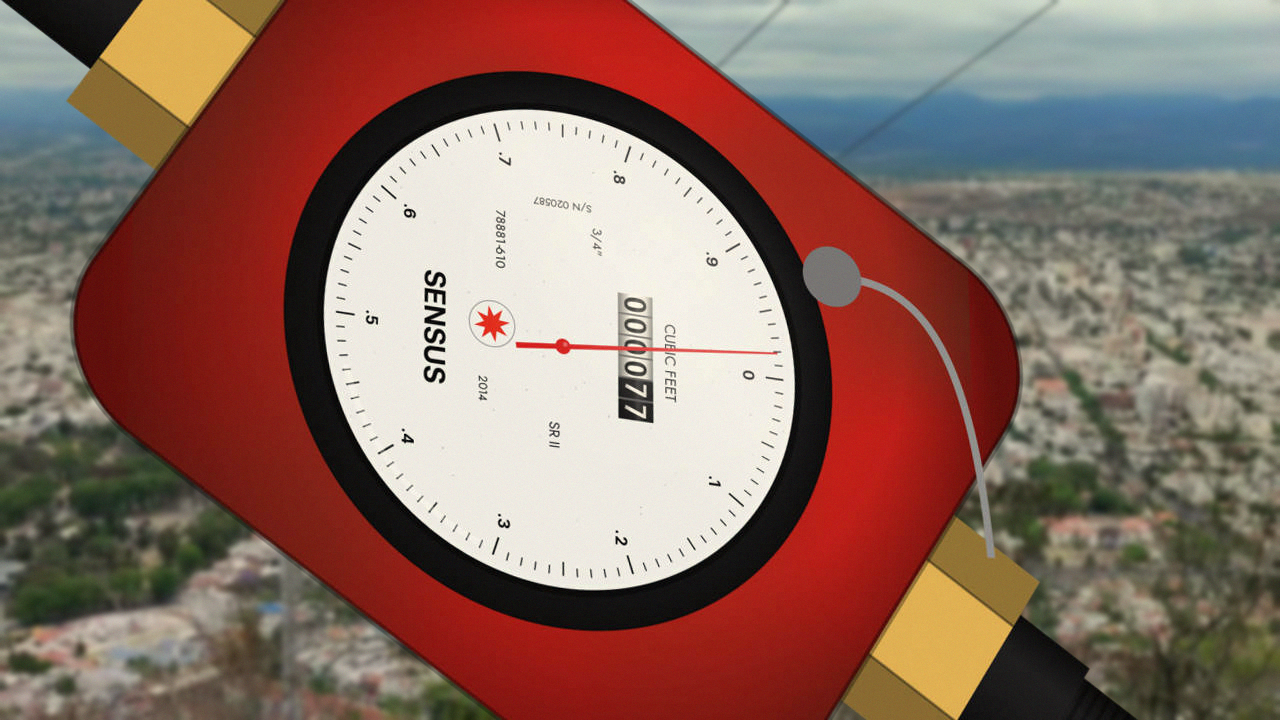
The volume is {"value": 76.98, "unit": "ft³"}
